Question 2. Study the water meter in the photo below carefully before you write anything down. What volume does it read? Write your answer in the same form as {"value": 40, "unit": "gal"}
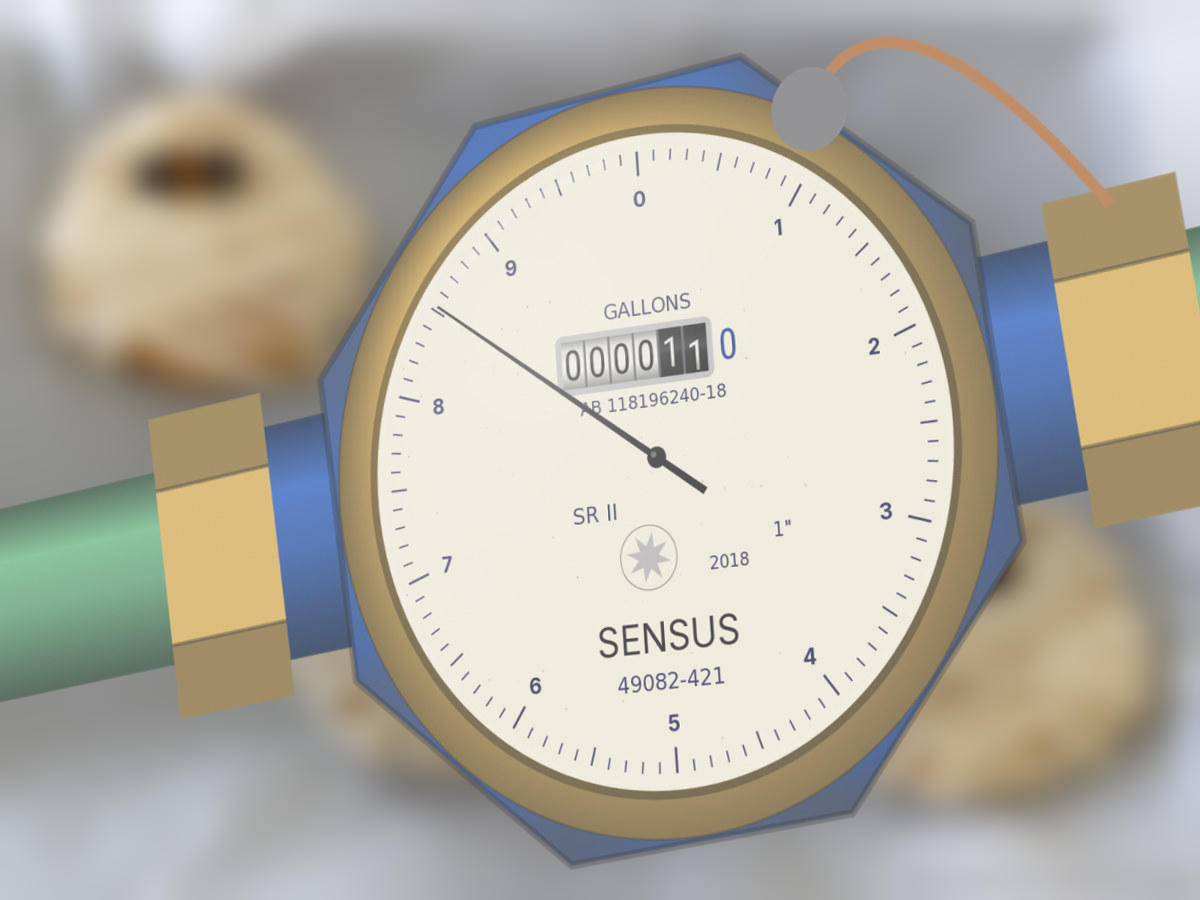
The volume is {"value": 108.5, "unit": "gal"}
